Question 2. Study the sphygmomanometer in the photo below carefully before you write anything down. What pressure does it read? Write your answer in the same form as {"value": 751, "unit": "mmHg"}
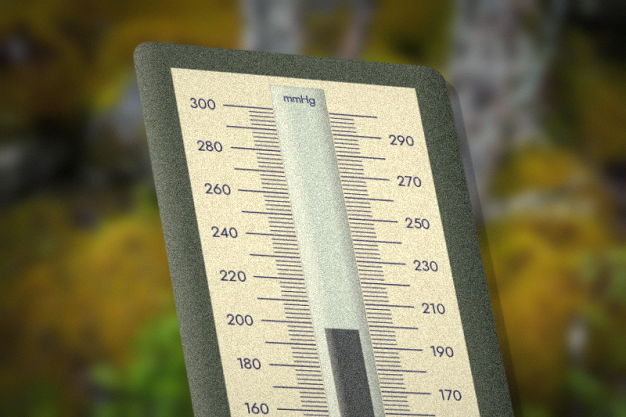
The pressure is {"value": 198, "unit": "mmHg"}
